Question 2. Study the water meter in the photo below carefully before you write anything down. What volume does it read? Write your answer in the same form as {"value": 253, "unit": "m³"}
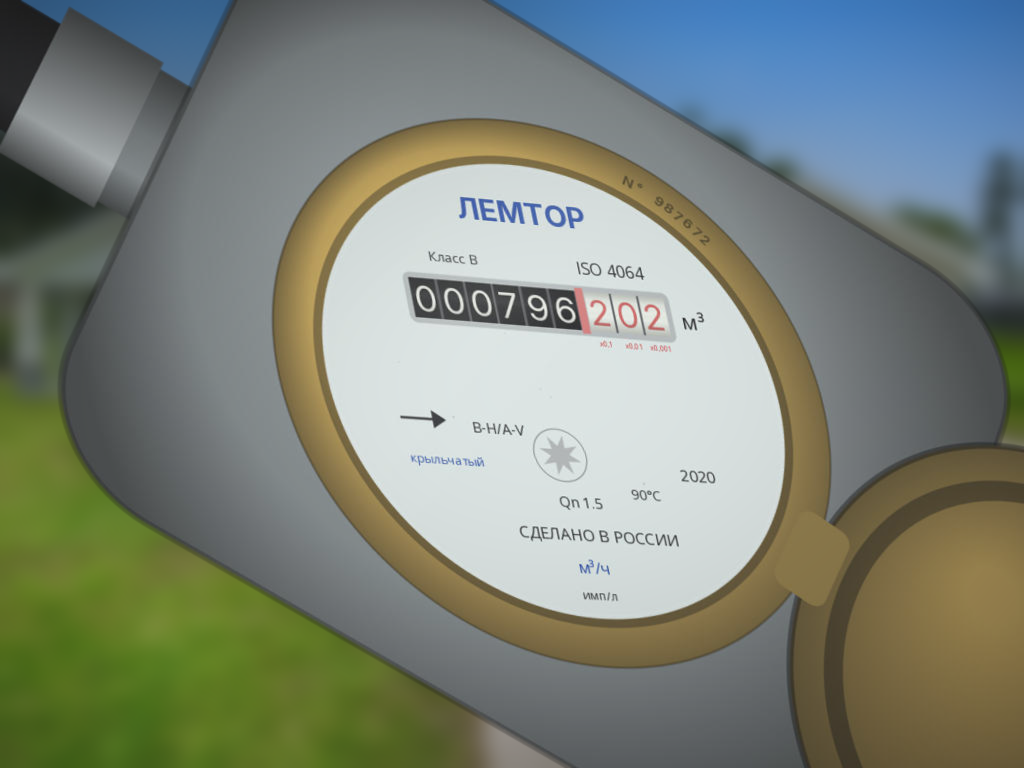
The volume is {"value": 796.202, "unit": "m³"}
